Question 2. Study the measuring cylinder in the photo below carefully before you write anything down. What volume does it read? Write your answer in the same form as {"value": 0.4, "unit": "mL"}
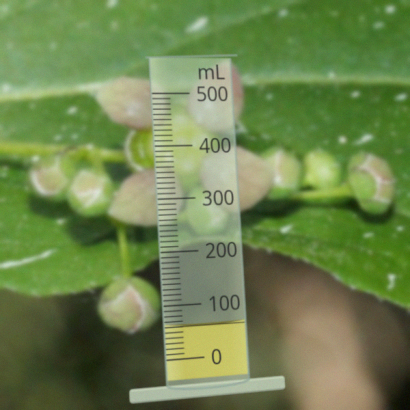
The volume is {"value": 60, "unit": "mL"}
